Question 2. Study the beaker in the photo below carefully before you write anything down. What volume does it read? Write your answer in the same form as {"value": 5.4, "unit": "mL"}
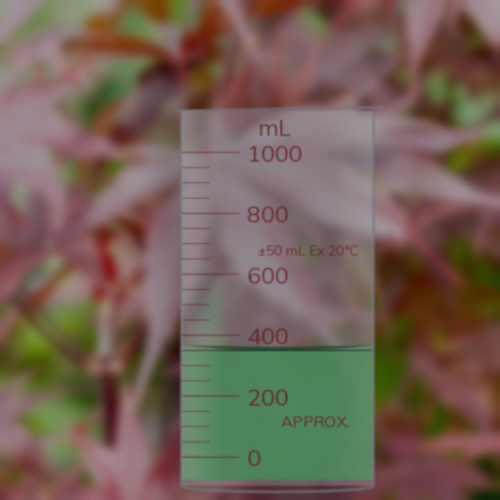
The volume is {"value": 350, "unit": "mL"}
